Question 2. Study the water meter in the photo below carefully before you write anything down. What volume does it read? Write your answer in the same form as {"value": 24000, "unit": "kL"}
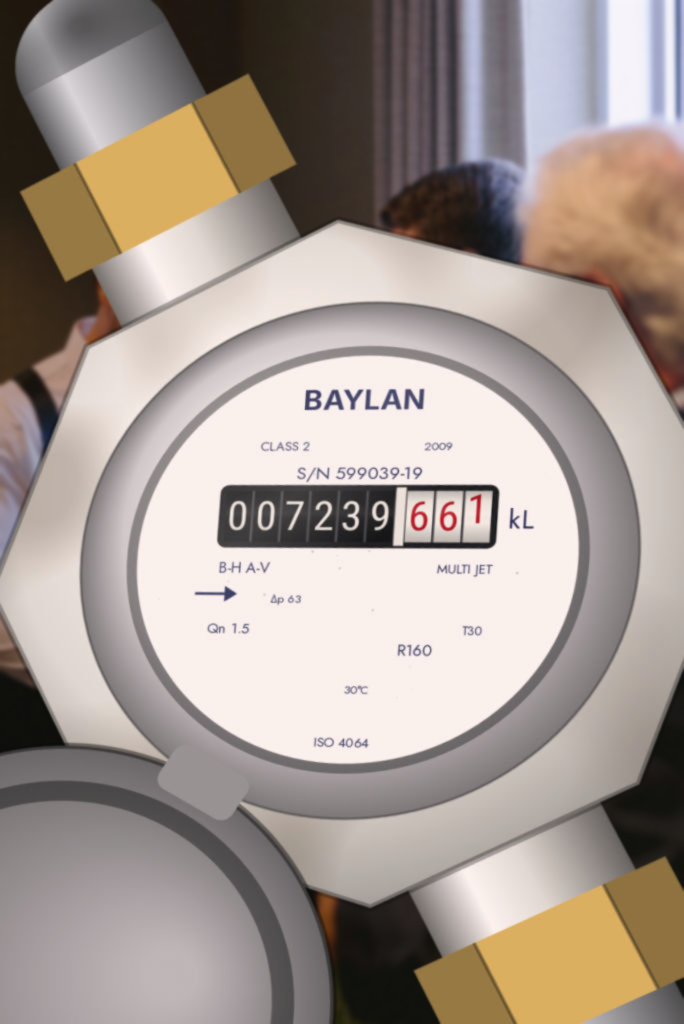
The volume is {"value": 7239.661, "unit": "kL"}
